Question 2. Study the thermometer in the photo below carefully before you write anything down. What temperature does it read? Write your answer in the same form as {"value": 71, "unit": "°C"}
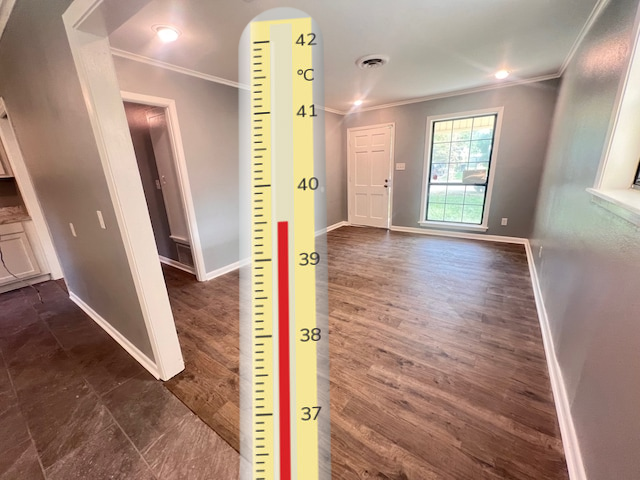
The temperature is {"value": 39.5, "unit": "°C"}
